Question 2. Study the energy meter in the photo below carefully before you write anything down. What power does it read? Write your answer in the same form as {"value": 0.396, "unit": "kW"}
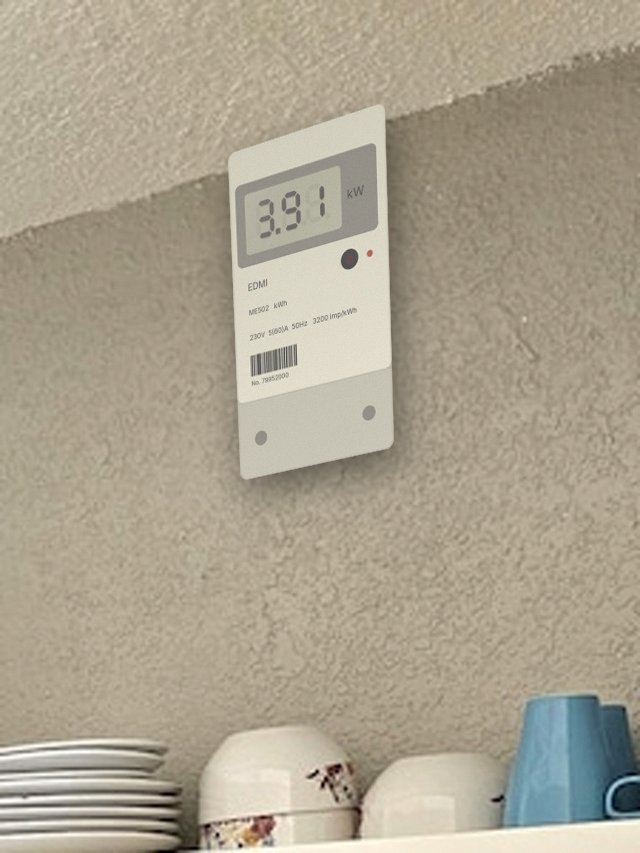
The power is {"value": 3.91, "unit": "kW"}
